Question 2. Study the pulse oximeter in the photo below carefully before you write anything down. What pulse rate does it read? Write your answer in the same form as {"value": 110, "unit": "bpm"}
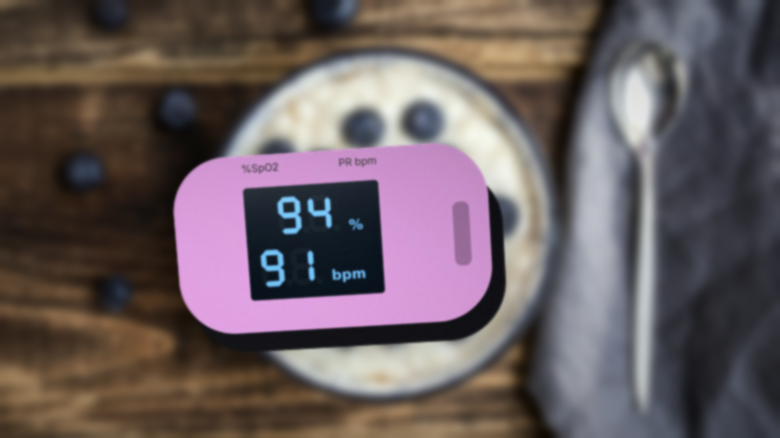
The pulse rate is {"value": 91, "unit": "bpm"}
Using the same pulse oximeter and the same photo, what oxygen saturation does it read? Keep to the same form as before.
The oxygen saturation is {"value": 94, "unit": "%"}
